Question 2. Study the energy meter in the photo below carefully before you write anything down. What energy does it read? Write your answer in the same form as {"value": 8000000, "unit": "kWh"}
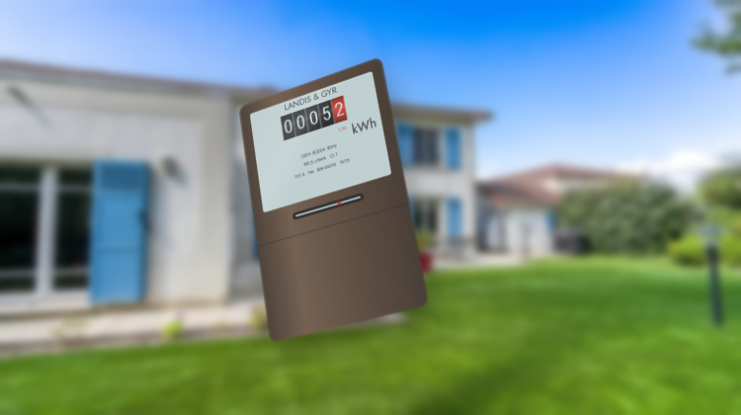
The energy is {"value": 5.2, "unit": "kWh"}
